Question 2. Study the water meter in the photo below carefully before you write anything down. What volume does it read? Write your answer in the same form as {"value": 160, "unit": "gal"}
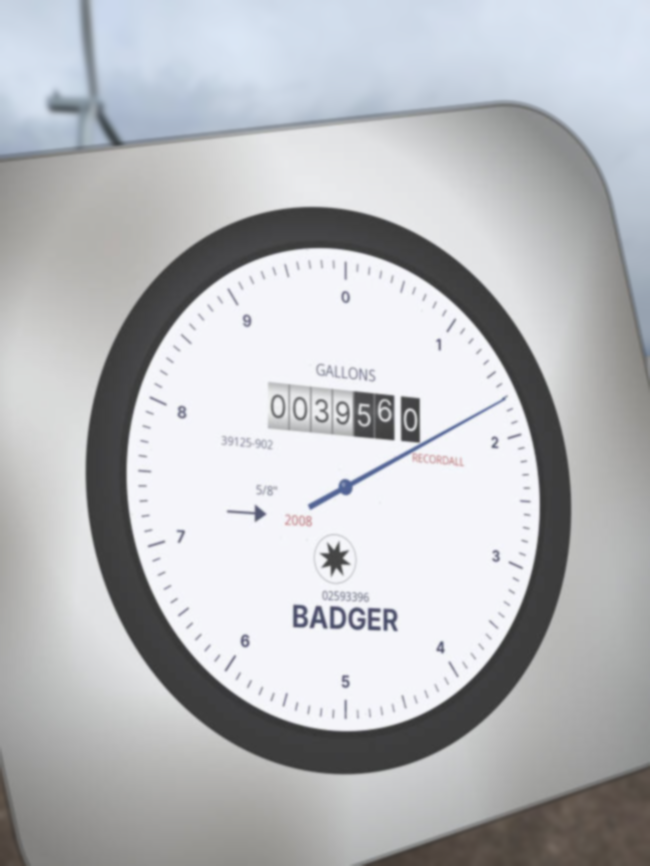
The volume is {"value": 39561.7, "unit": "gal"}
